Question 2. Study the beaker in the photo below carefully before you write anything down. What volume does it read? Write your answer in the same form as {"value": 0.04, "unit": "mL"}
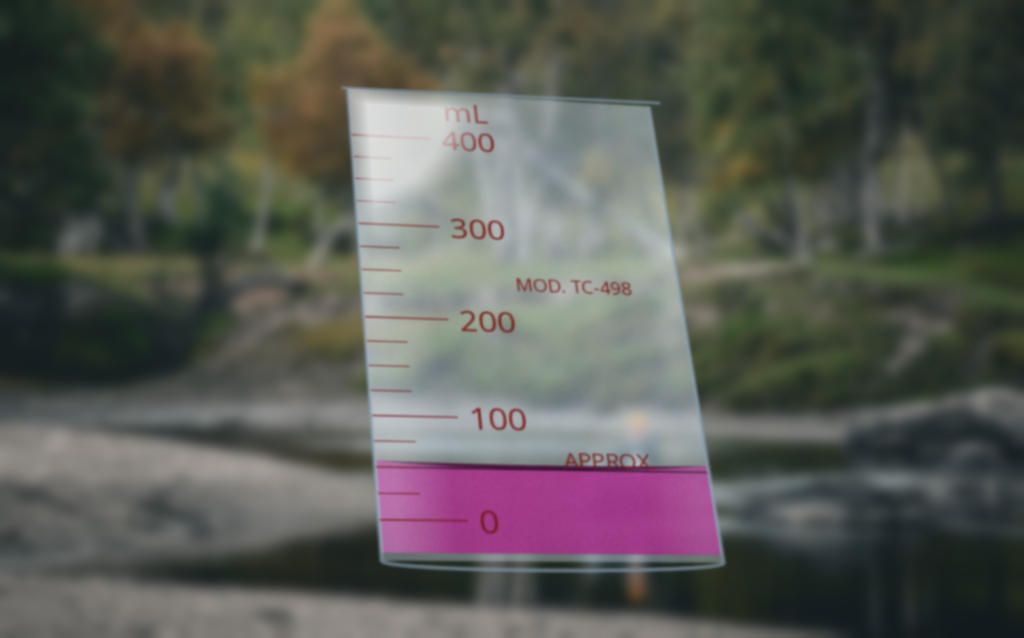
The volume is {"value": 50, "unit": "mL"}
